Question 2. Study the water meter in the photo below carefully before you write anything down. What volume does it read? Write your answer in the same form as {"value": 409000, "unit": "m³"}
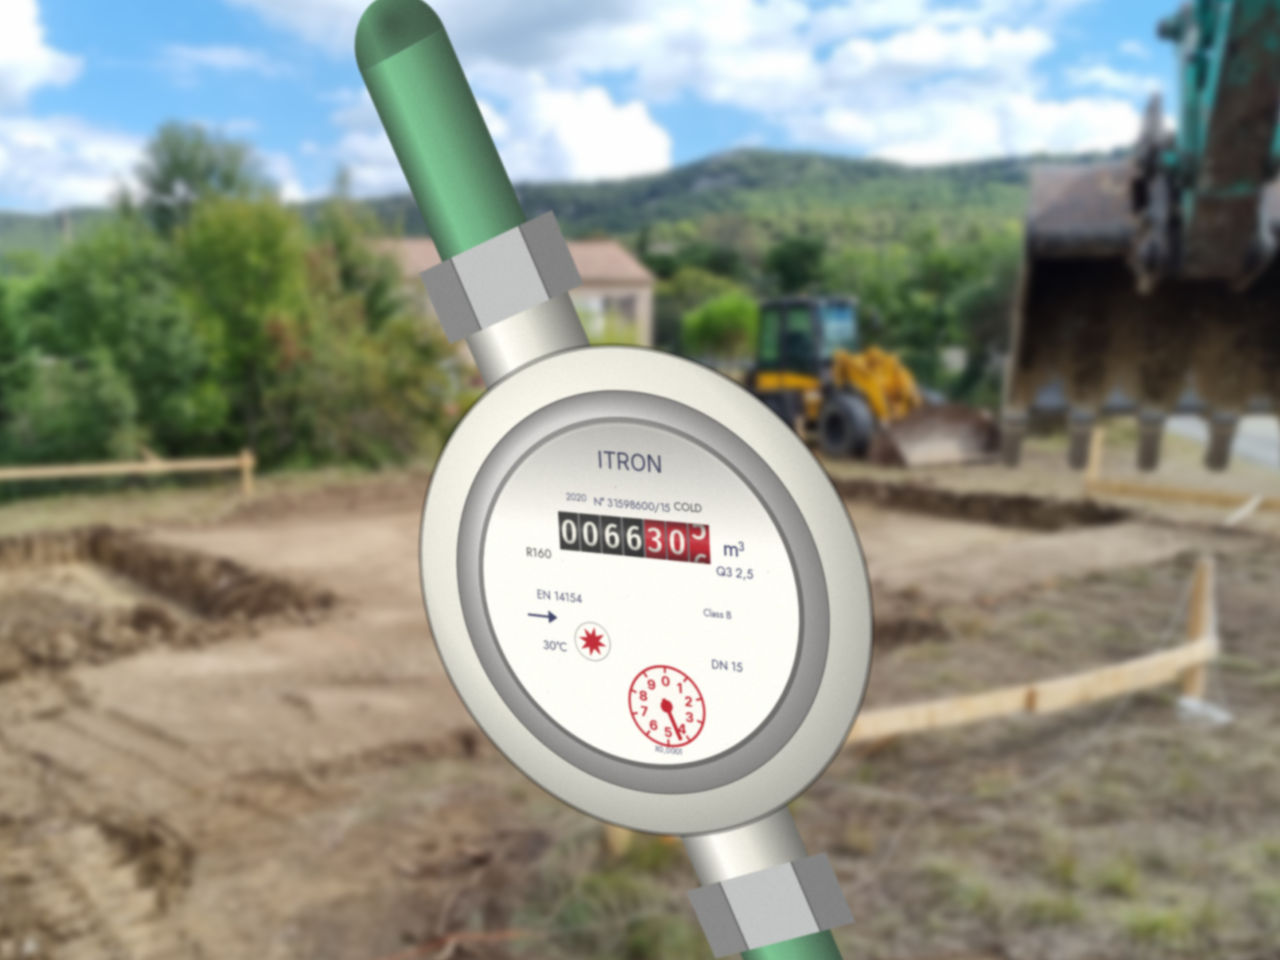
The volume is {"value": 66.3054, "unit": "m³"}
